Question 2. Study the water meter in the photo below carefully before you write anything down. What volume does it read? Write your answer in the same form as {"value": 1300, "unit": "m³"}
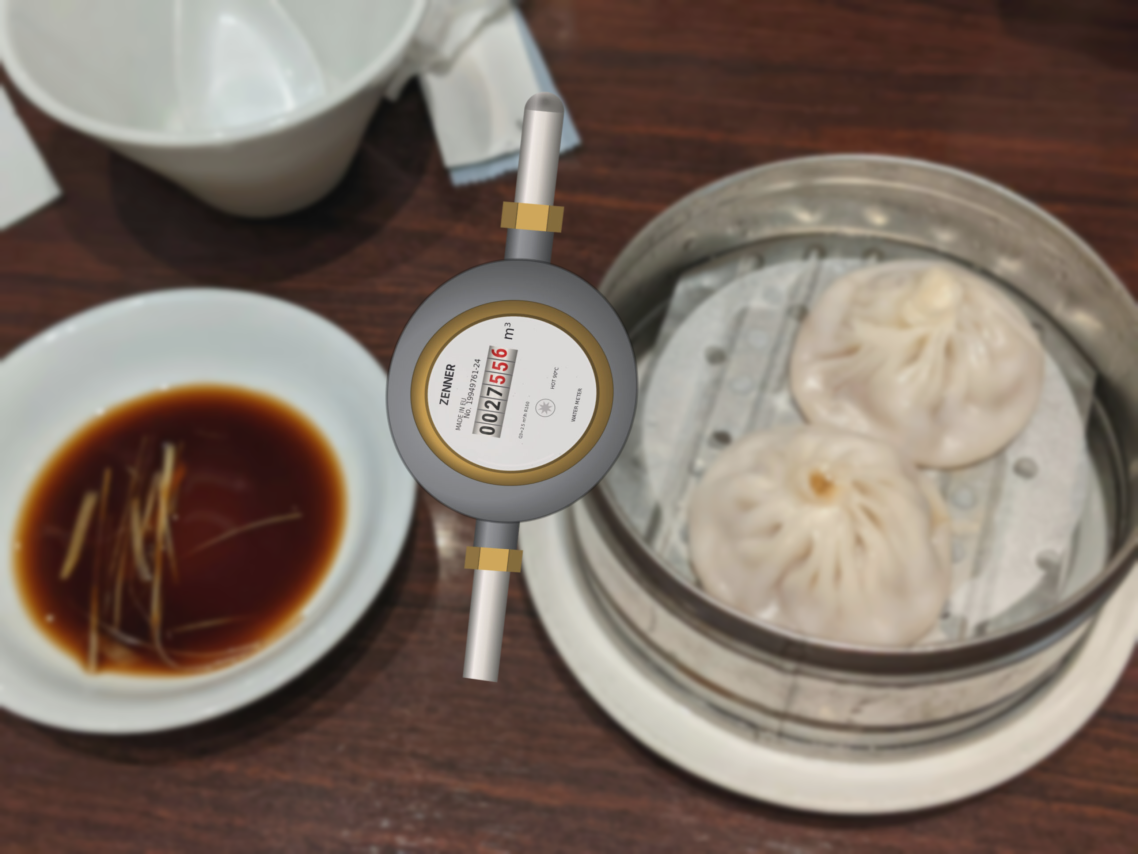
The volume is {"value": 27.556, "unit": "m³"}
